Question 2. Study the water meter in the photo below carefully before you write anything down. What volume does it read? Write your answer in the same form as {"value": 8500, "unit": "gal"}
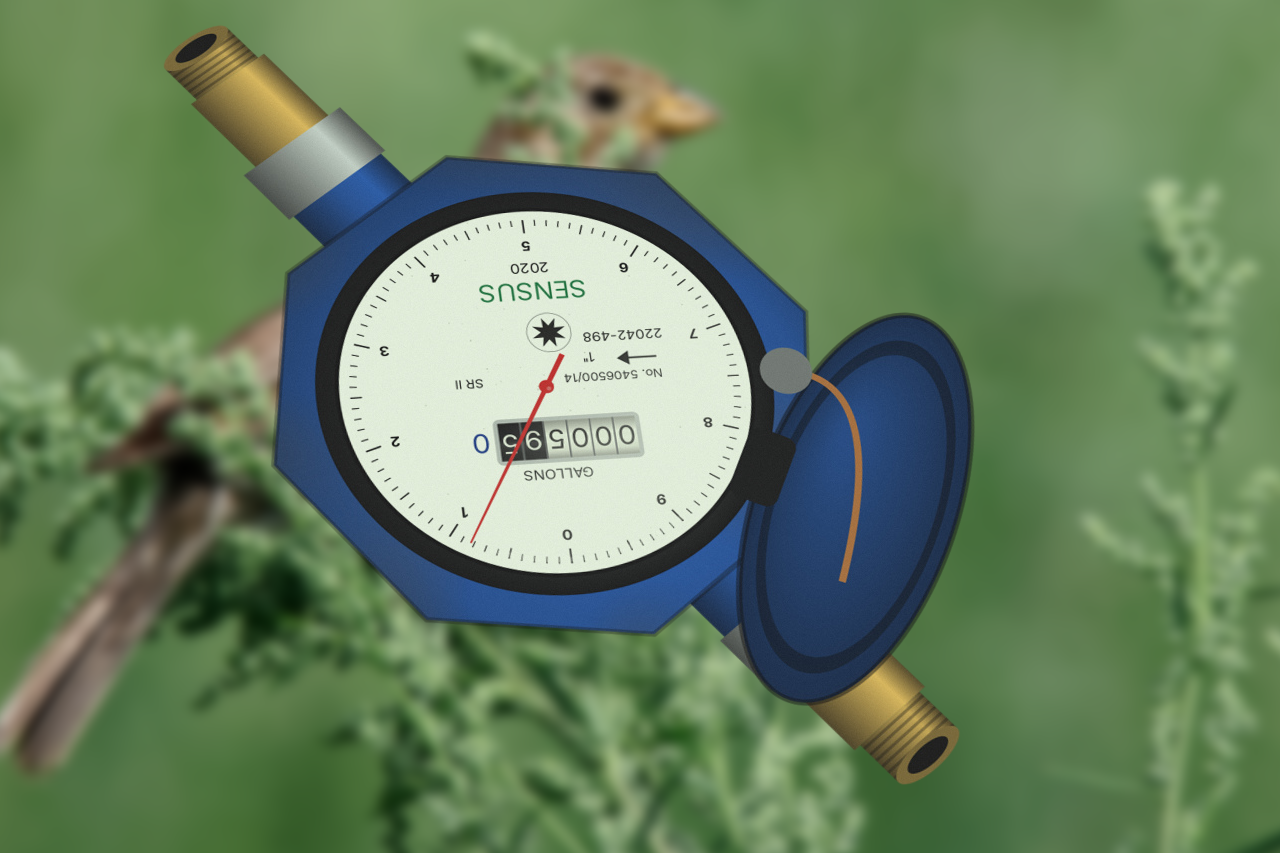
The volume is {"value": 5950.8, "unit": "gal"}
